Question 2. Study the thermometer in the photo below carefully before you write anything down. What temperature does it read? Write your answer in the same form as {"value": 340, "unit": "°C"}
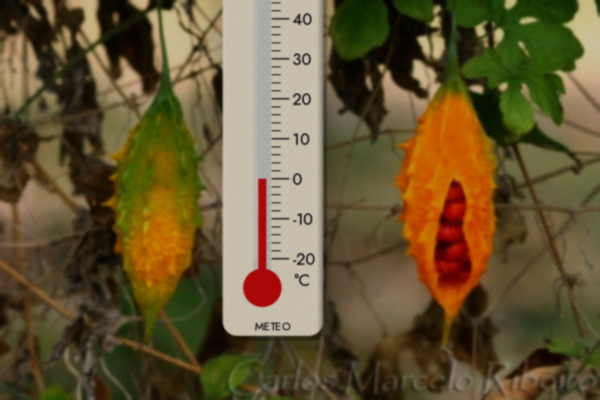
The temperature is {"value": 0, "unit": "°C"}
